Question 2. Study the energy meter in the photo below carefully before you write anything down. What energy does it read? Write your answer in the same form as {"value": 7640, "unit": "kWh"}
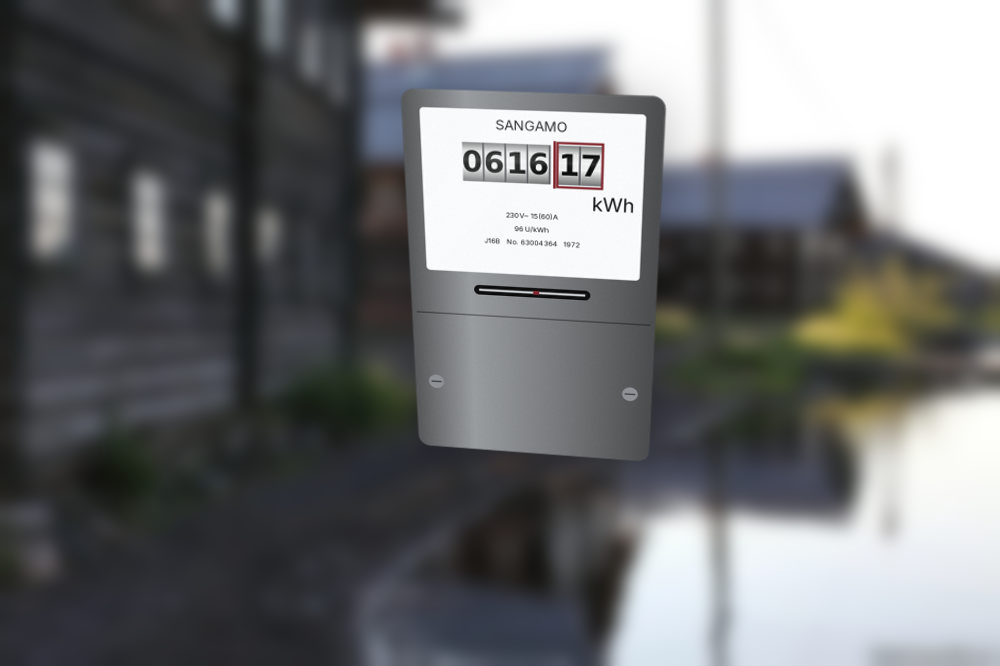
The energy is {"value": 616.17, "unit": "kWh"}
